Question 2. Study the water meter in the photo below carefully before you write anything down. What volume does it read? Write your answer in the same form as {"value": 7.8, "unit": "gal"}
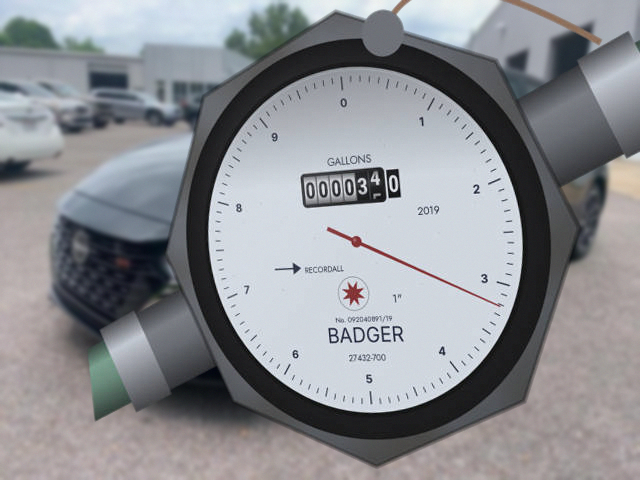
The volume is {"value": 343.2, "unit": "gal"}
